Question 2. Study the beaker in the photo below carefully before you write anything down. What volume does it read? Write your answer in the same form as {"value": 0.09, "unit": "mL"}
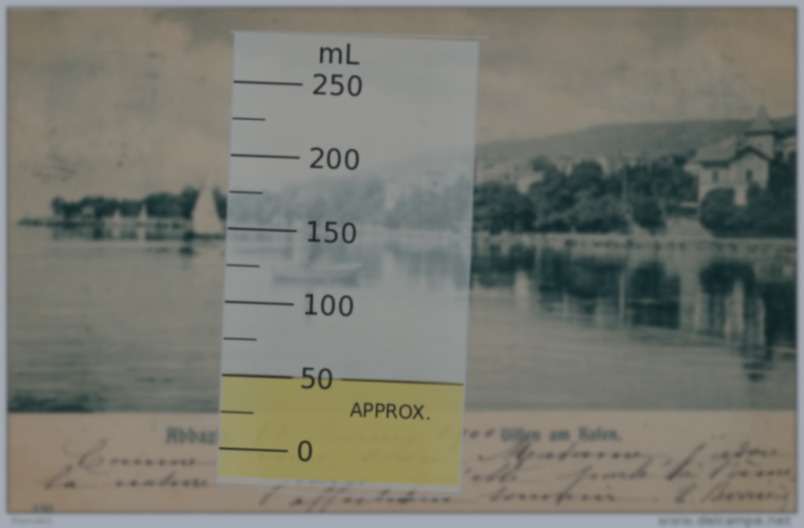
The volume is {"value": 50, "unit": "mL"}
